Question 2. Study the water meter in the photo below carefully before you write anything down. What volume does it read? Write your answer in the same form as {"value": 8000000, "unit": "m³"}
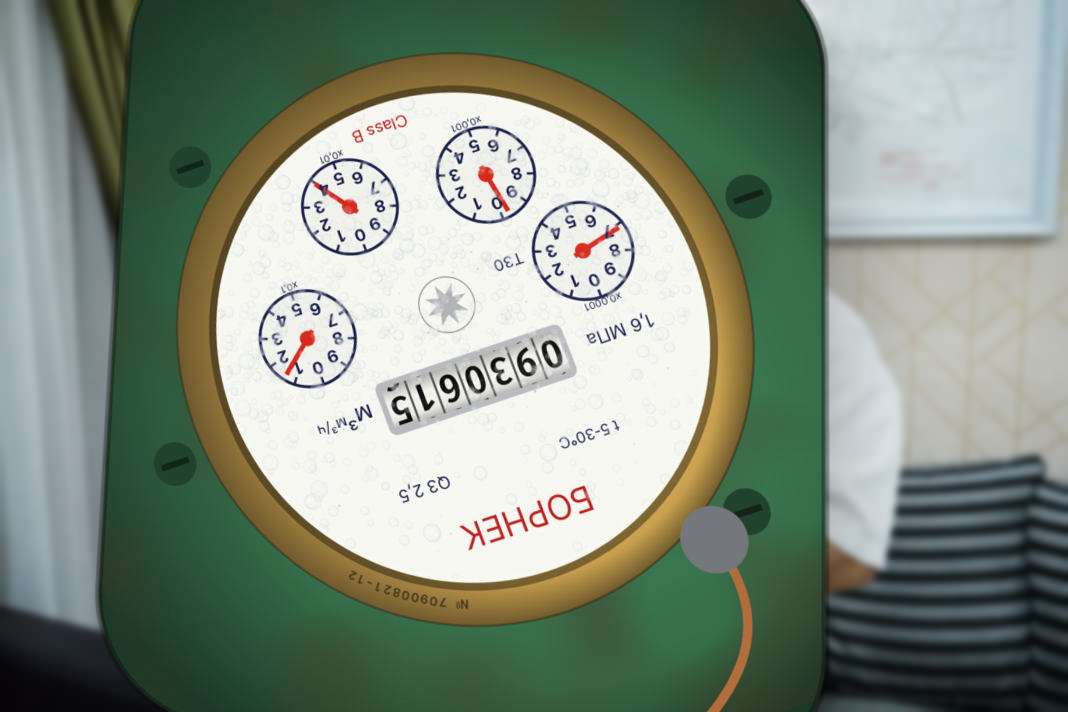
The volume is {"value": 930615.1397, "unit": "m³"}
